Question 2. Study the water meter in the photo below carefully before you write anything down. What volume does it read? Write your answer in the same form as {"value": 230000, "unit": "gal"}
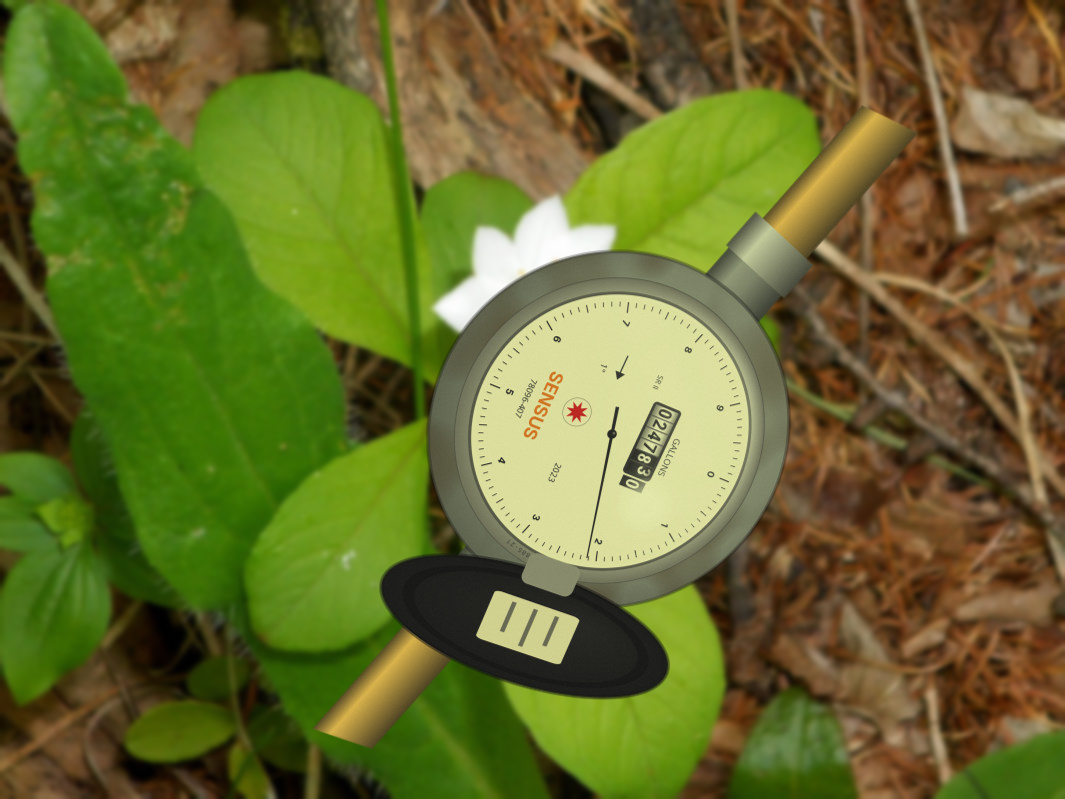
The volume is {"value": 247832.1, "unit": "gal"}
